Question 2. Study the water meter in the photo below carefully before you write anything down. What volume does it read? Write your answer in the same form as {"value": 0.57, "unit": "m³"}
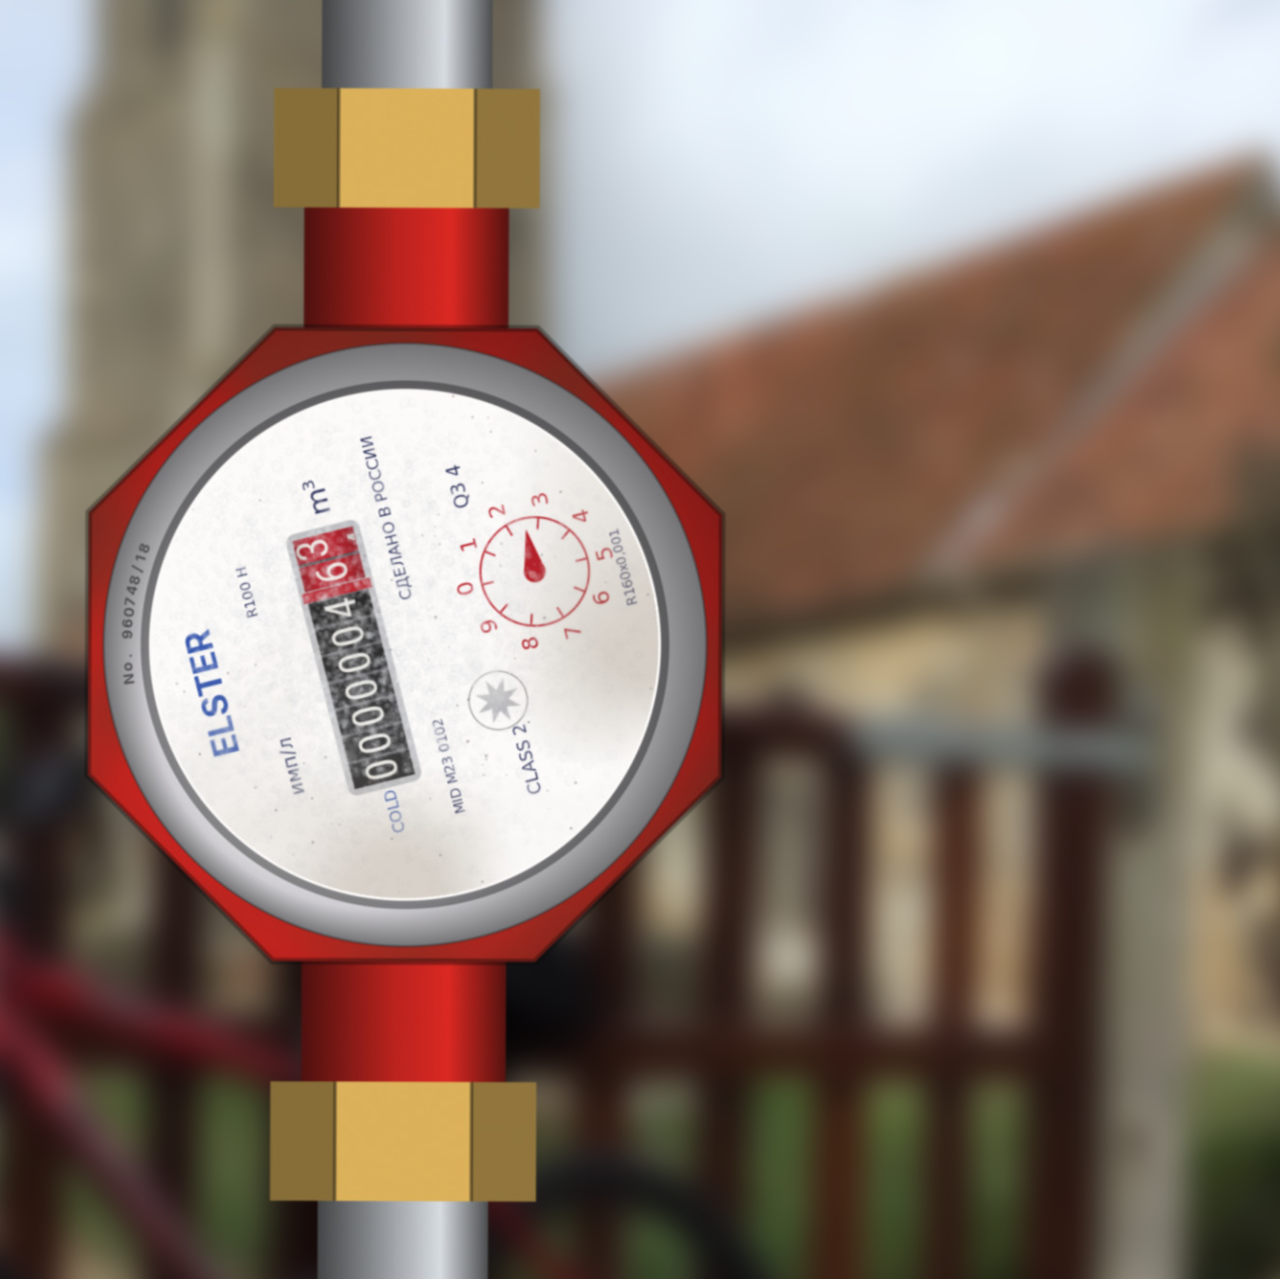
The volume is {"value": 4.632, "unit": "m³"}
